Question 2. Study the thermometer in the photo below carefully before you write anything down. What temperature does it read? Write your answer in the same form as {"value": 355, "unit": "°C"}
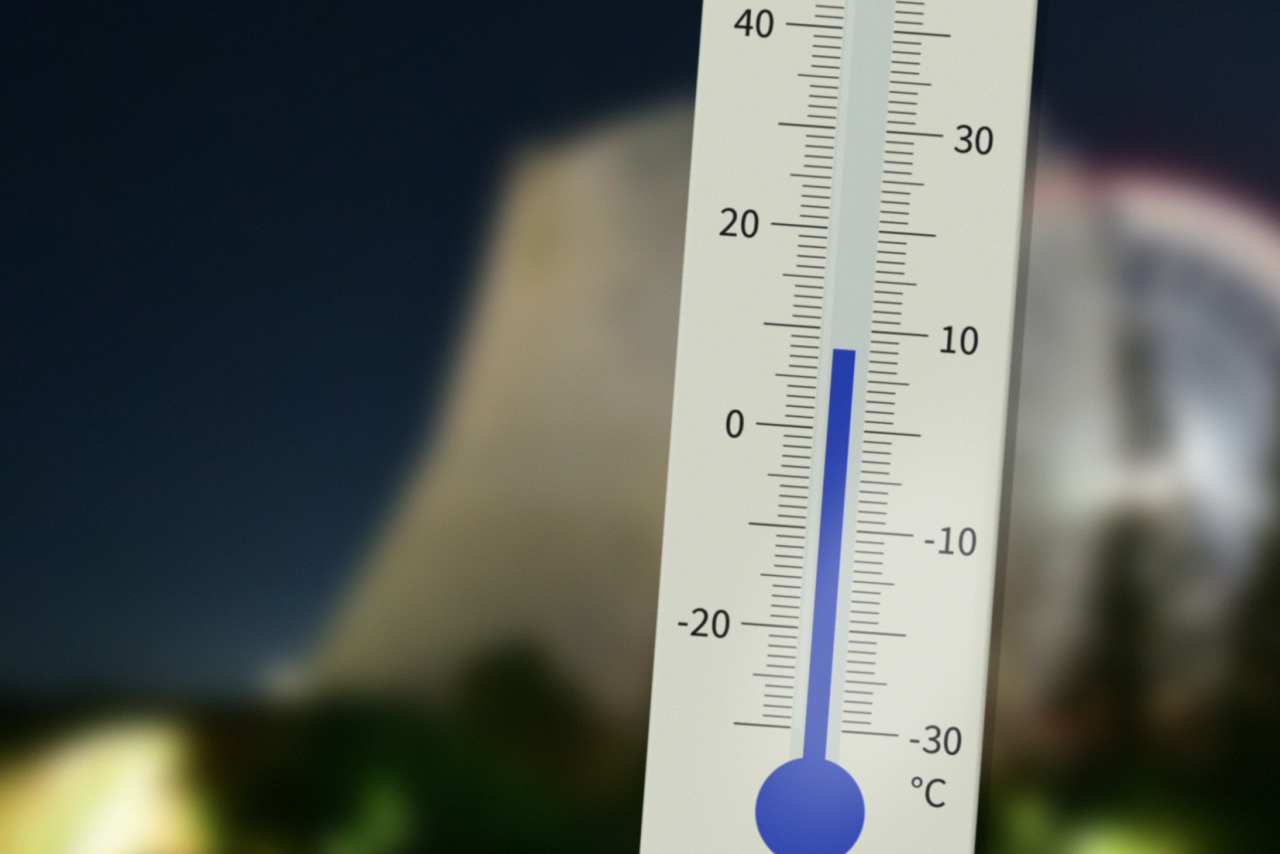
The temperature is {"value": 8, "unit": "°C"}
